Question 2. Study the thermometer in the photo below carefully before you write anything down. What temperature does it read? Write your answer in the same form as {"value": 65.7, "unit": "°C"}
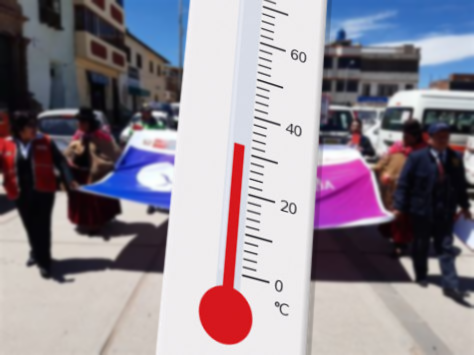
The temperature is {"value": 32, "unit": "°C"}
